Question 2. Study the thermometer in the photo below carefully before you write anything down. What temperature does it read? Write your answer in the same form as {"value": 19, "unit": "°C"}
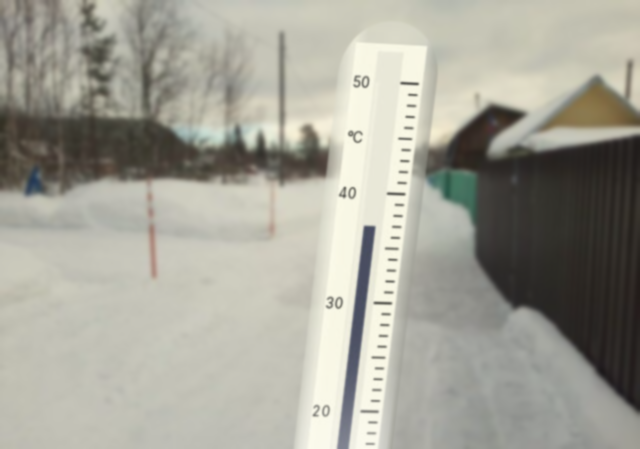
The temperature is {"value": 37, "unit": "°C"}
